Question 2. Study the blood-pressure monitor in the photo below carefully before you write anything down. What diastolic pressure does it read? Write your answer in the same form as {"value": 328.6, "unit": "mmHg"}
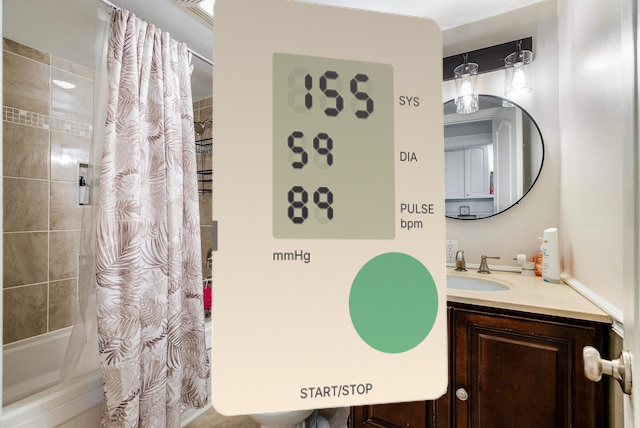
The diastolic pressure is {"value": 59, "unit": "mmHg"}
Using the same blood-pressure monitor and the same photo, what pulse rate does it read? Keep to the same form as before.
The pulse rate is {"value": 89, "unit": "bpm"}
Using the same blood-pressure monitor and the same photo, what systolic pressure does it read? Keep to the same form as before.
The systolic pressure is {"value": 155, "unit": "mmHg"}
